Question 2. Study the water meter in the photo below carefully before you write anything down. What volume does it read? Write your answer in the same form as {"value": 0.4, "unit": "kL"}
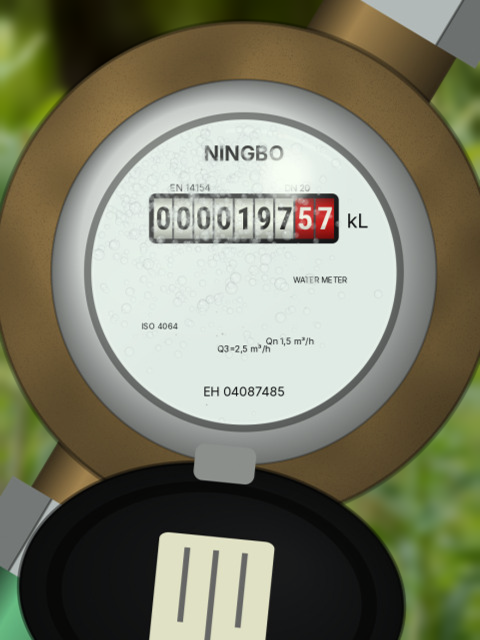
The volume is {"value": 197.57, "unit": "kL"}
